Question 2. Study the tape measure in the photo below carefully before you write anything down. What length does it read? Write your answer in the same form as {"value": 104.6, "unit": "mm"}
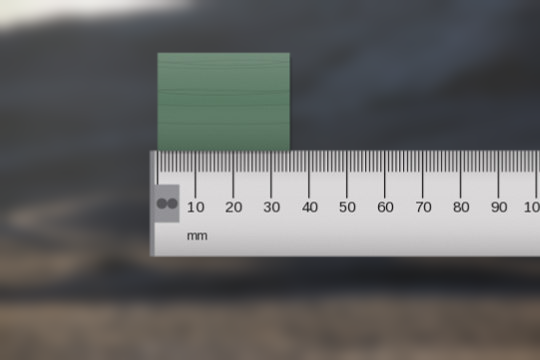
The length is {"value": 35, "unit": "mm"}
